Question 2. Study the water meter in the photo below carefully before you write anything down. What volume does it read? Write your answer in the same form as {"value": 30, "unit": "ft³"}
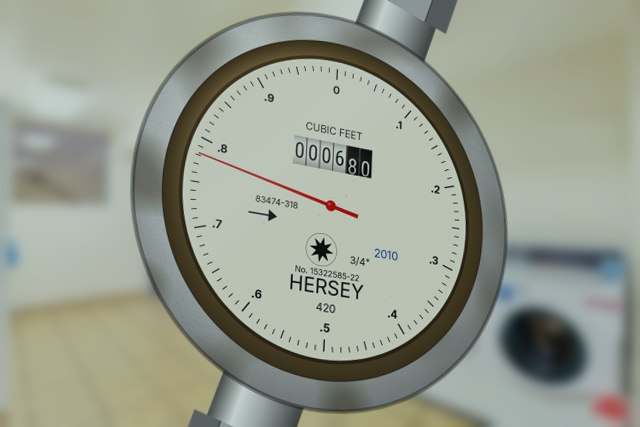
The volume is {"value": 679.78, "unit": "ft³"}
